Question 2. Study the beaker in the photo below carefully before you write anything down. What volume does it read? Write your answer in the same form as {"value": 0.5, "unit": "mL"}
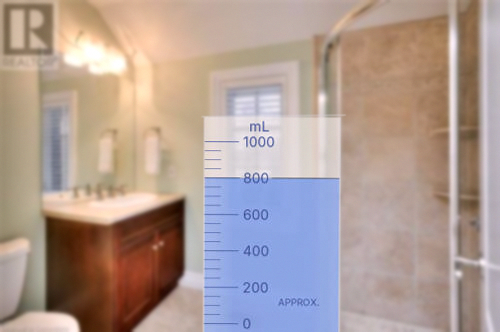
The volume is {"value": 800, "unit": "mL"}
